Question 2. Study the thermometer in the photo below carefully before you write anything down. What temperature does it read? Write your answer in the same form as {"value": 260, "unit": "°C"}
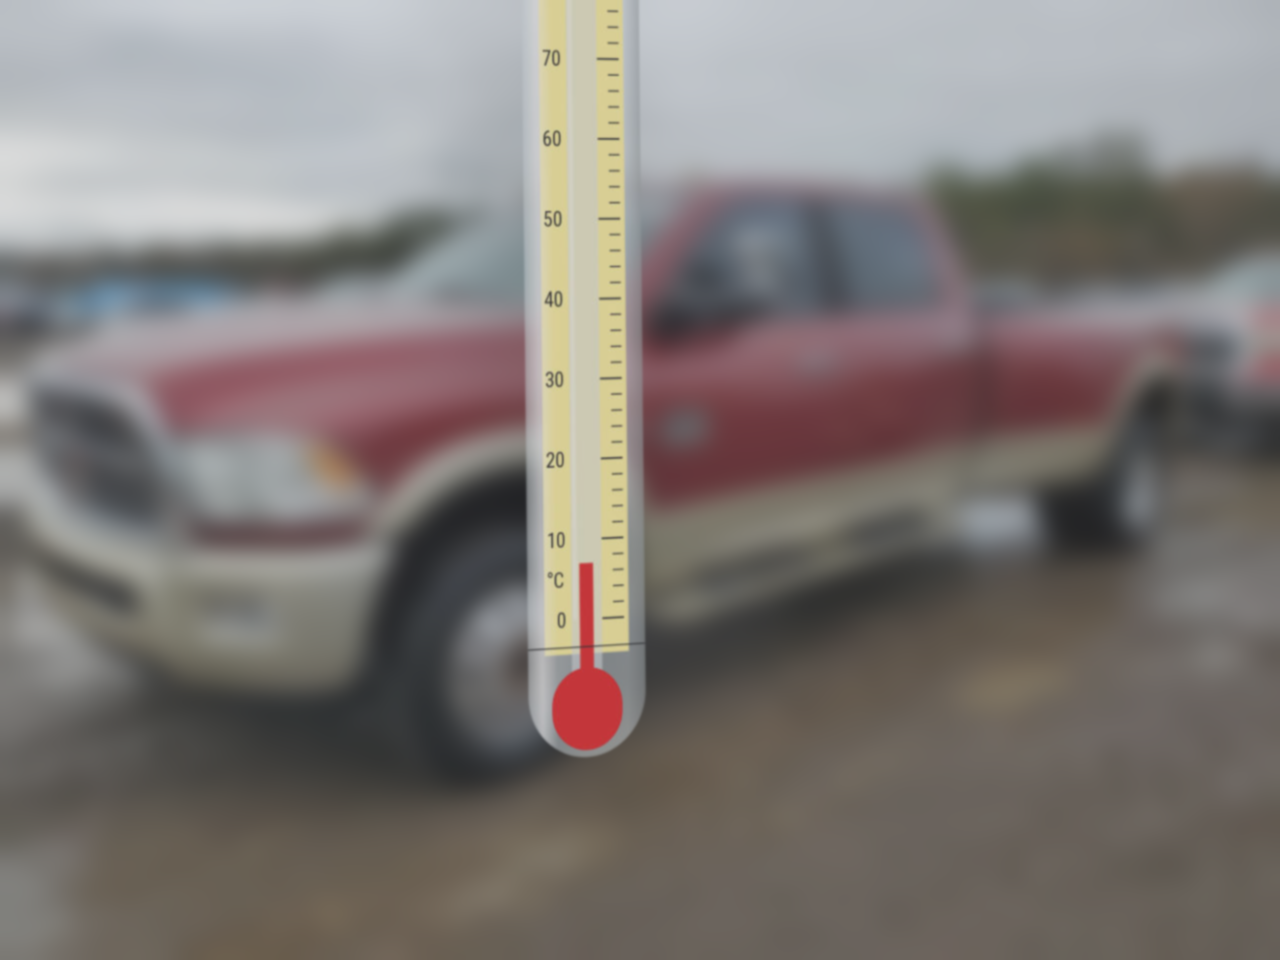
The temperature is {"value": 7, "unit": "°C"}
